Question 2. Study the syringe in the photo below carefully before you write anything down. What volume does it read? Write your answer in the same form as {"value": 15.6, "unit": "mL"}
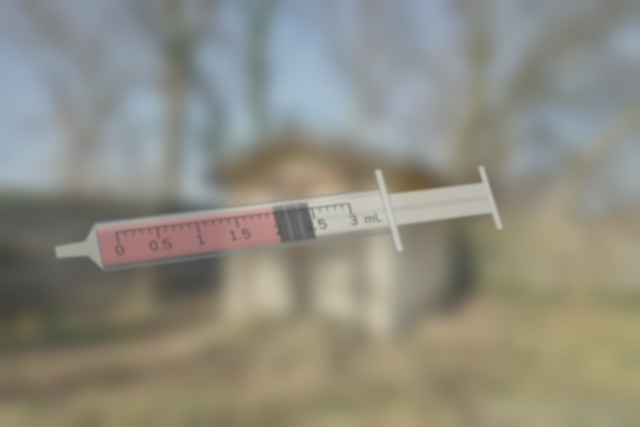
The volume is {"value": 2, "unit": "mL"}
